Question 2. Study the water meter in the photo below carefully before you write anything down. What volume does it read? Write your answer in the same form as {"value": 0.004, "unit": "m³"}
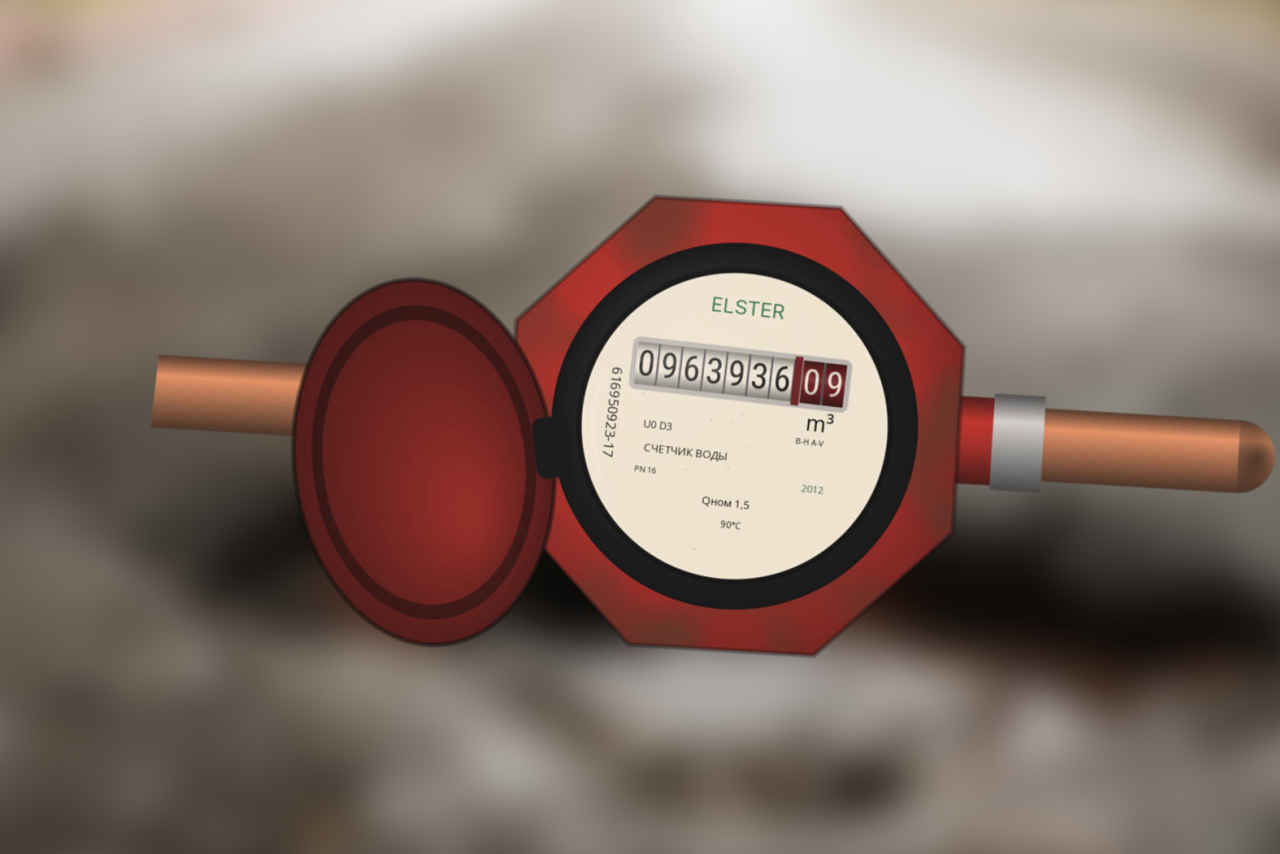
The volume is {"value": 963936.09, "unit": "m³"}
